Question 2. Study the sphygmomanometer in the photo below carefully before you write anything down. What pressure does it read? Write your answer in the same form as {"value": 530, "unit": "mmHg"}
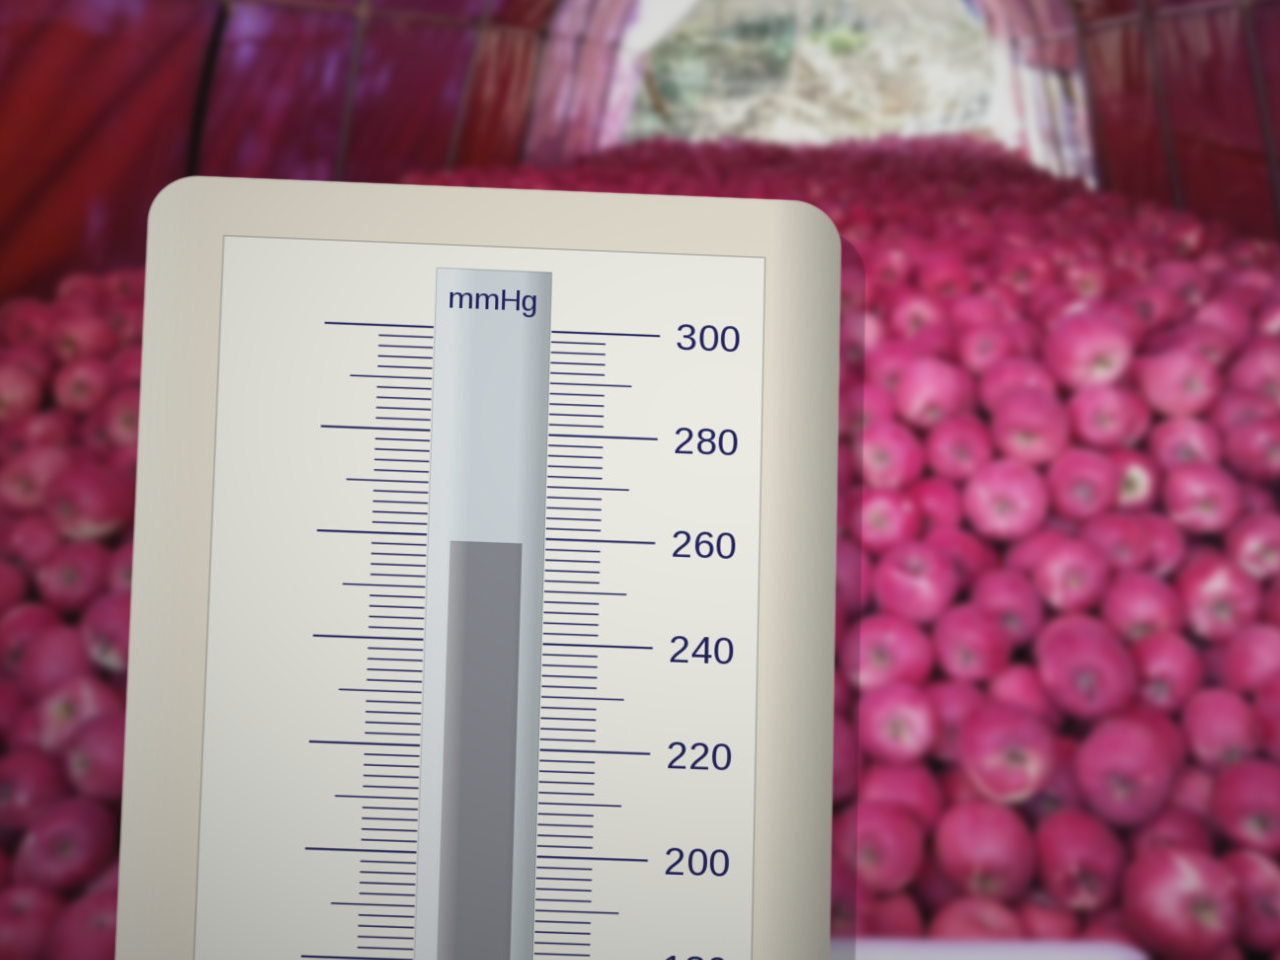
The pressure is {"value": 259, "unit": "mmHg"}
